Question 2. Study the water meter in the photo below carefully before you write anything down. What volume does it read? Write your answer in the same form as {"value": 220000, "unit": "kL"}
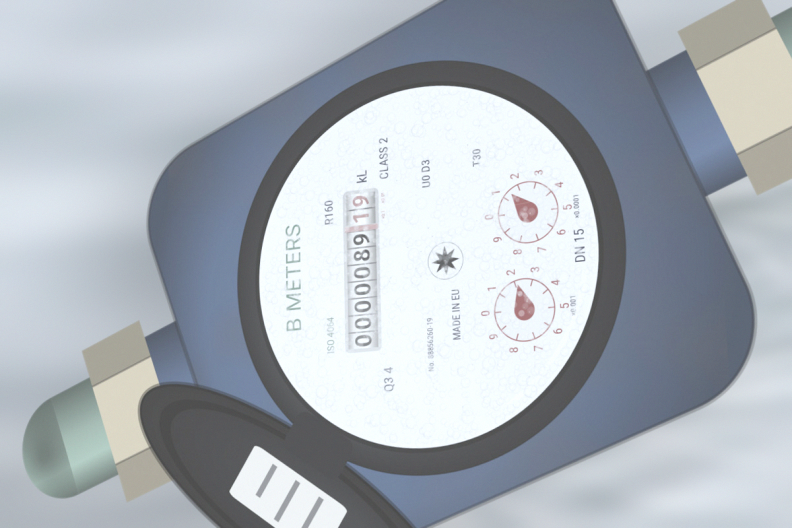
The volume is {"value": 89.1921, "unit": "kL"}
